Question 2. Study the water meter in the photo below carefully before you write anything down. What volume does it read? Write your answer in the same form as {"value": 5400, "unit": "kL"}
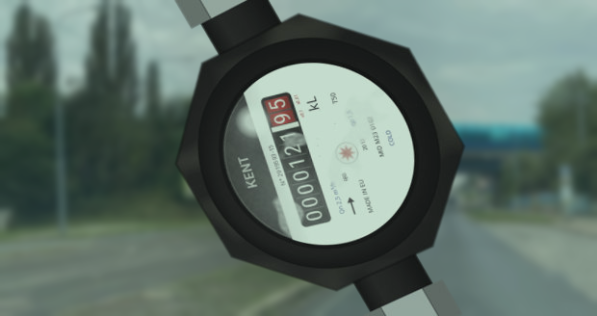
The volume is {"value": 121.95, "unit": "kL"}
